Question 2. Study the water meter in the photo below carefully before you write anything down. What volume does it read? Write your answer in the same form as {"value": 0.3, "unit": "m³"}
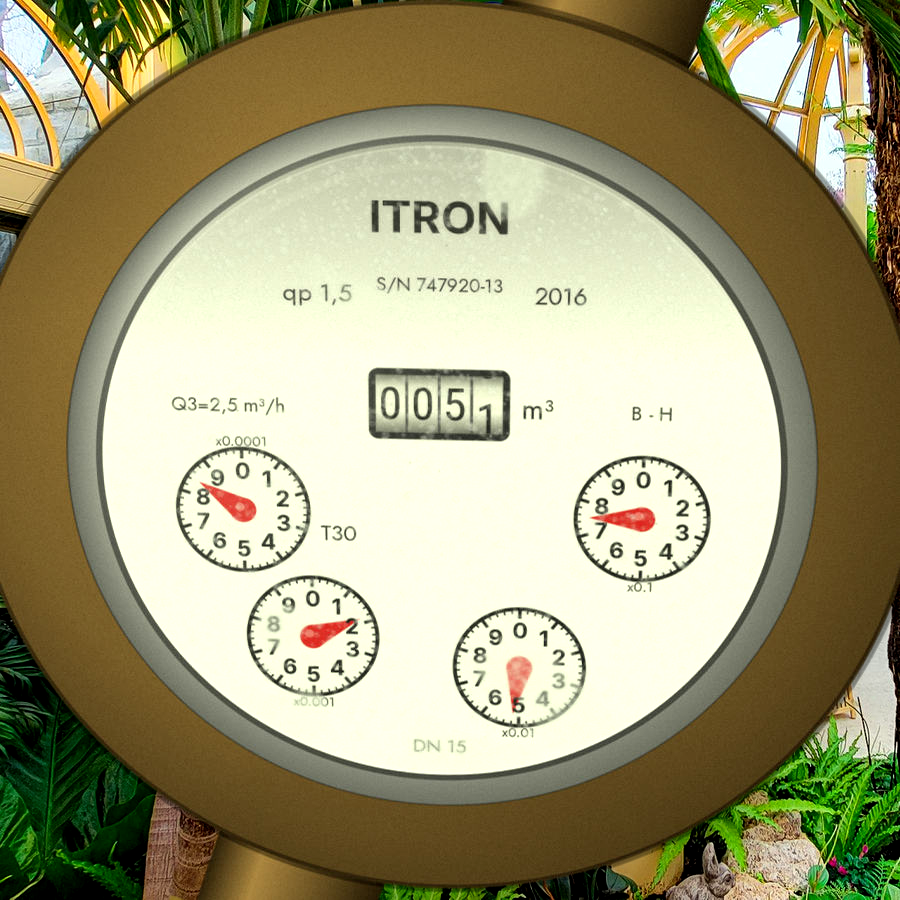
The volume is {"value": 50.7518, "unit": "m³"}
